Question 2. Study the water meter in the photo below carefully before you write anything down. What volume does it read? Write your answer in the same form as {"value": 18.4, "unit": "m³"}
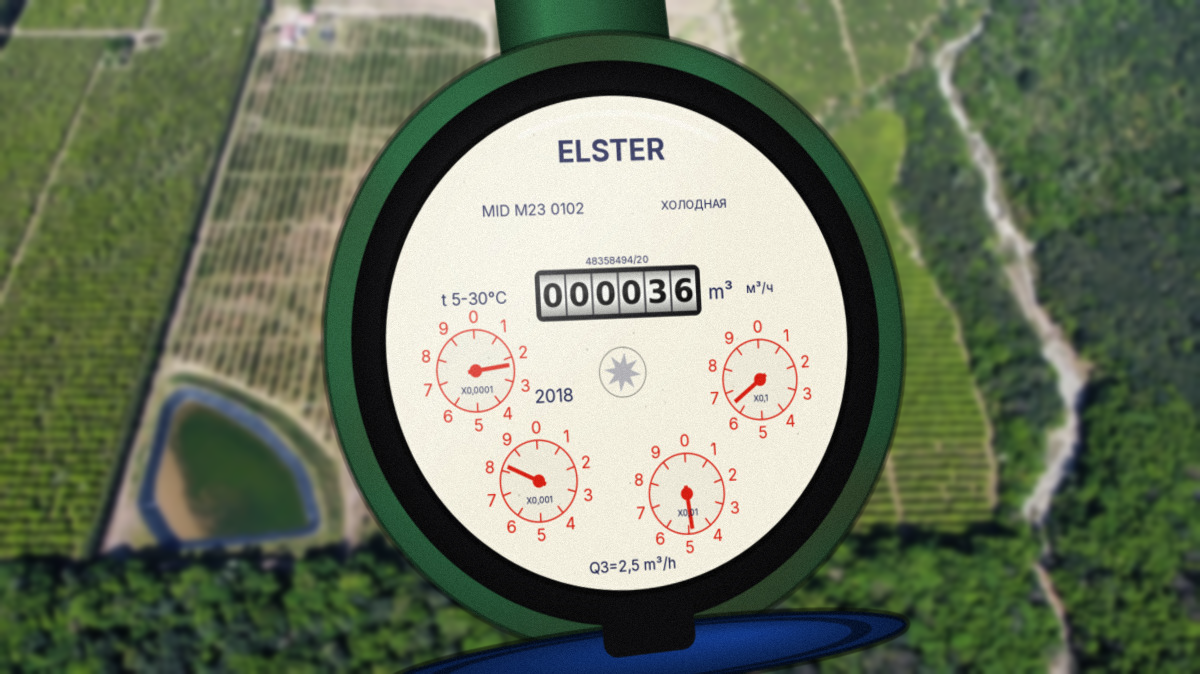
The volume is {"value": 36.6482, "unit": "m³"}
